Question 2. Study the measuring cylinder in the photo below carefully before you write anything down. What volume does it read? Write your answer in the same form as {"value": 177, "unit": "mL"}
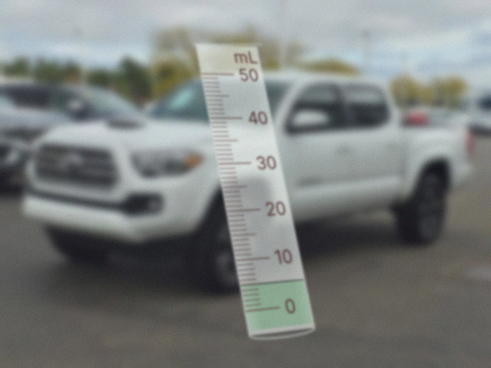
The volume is {"value": 5, "unit": "mL"}
